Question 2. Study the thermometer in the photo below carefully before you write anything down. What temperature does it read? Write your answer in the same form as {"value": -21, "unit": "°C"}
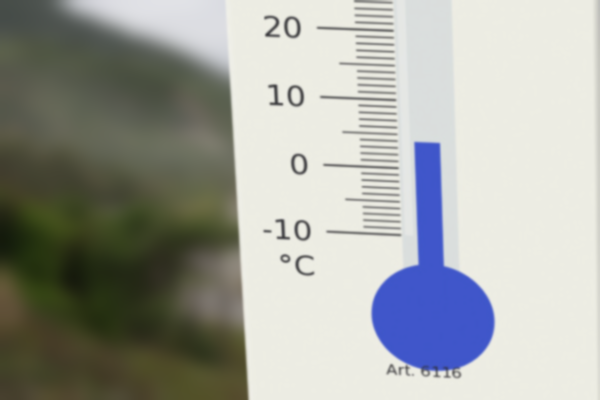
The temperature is {"value": 4, "unit": "°C"}
